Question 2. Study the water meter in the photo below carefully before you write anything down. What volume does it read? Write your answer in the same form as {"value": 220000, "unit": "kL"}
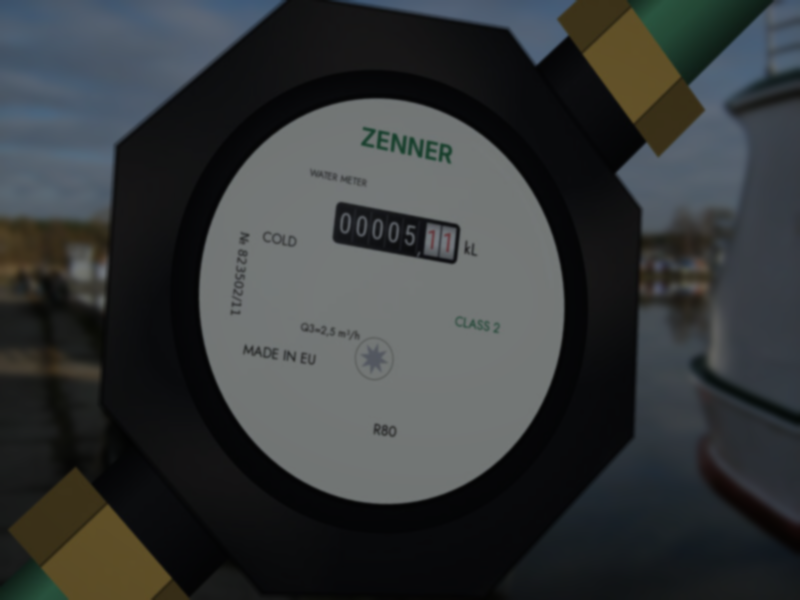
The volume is {"value": 5.11, "unit": "kL"}
